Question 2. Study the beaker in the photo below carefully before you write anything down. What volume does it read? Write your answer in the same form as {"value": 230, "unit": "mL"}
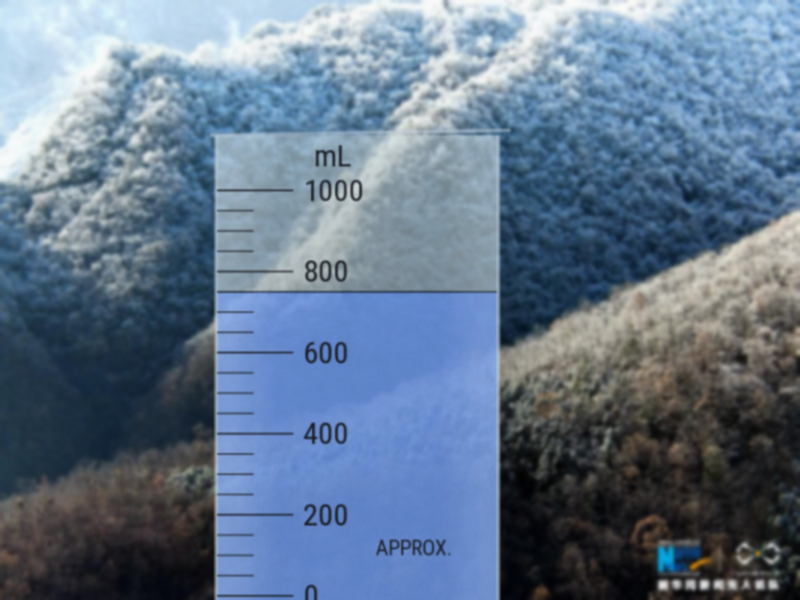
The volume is {"value": 750, "unit": "mL"}
